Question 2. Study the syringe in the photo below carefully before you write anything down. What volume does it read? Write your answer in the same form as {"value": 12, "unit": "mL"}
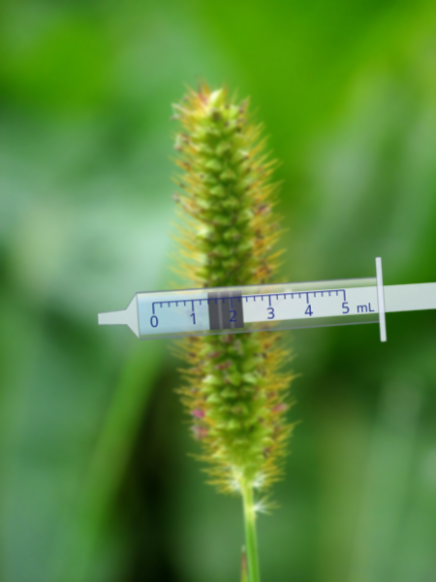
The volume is {"value": 1.4, "unit": "mL"}
